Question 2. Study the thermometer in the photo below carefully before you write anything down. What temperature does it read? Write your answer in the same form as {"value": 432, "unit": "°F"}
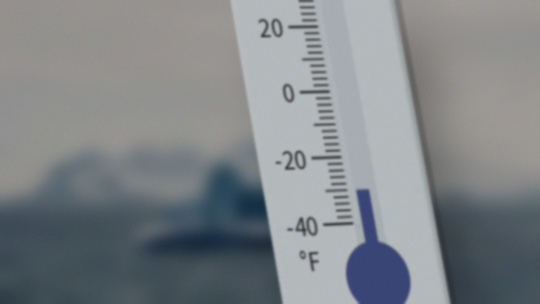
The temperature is {"value": -30, "unit": "°F"}
